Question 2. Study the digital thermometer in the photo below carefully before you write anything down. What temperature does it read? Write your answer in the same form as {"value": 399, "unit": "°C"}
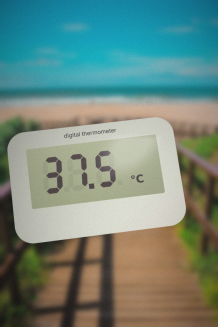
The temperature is {"value": 37.5, "unit": "°C"}
